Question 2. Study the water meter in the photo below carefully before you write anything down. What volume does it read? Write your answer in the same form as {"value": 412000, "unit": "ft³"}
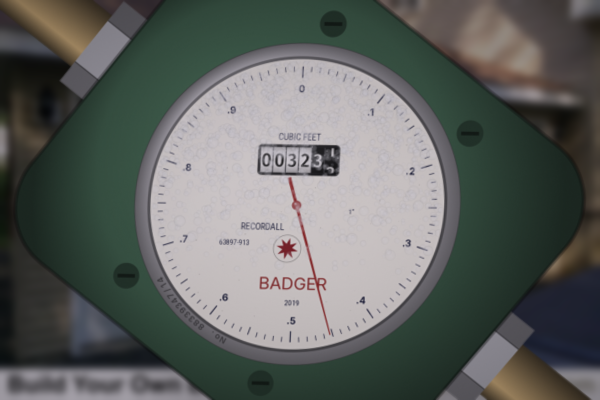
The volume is {"value": 3231.45, "unit": "ft³"}
